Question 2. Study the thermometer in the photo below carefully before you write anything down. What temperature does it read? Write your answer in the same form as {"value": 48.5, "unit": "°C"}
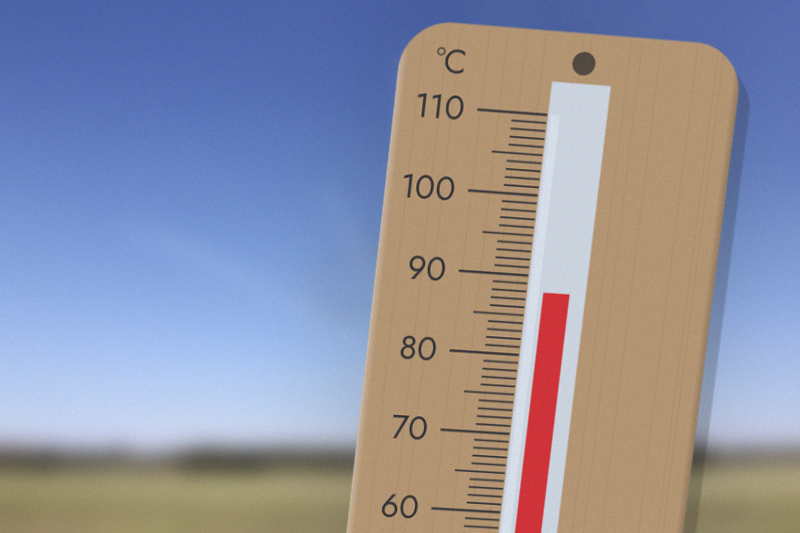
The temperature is {"value": 88, "unit": "°C"}
